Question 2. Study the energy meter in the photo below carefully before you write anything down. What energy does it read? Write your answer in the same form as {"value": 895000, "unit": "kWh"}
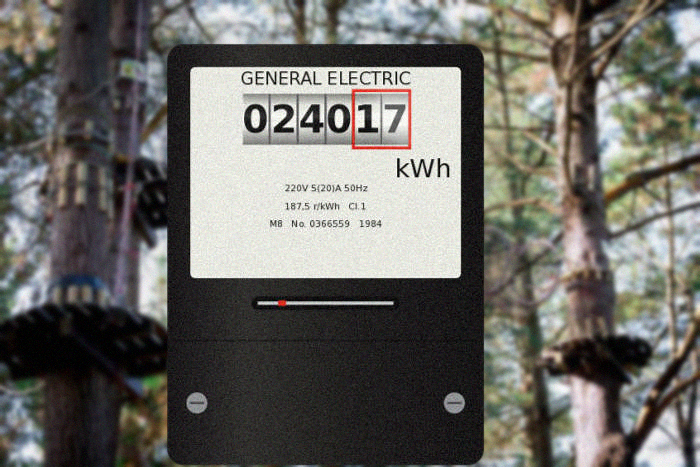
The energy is {"value": 240.17, "unit": "kWh"}
